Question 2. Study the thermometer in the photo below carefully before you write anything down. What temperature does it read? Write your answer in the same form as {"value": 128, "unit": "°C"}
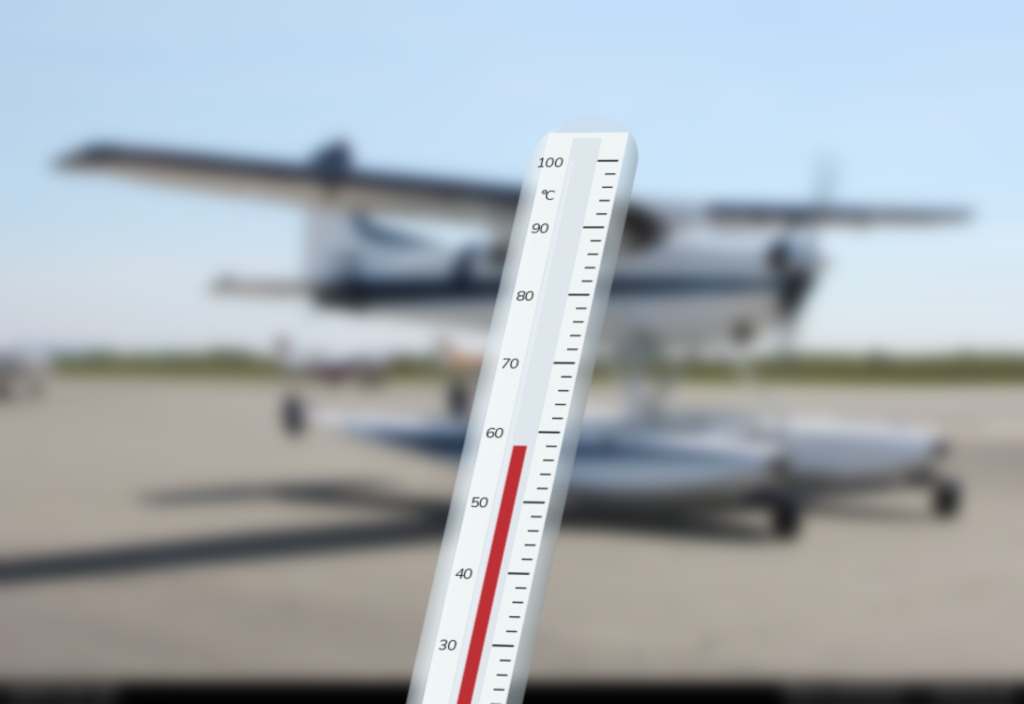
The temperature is {"value": 58, "unit": "°C"}
